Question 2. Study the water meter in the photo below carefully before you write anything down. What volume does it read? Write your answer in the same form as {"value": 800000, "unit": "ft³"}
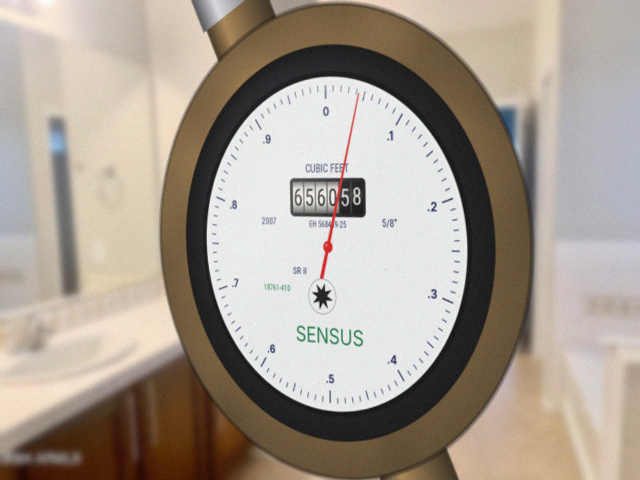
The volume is {"value": 656058.04, "unit": "ft³"}
